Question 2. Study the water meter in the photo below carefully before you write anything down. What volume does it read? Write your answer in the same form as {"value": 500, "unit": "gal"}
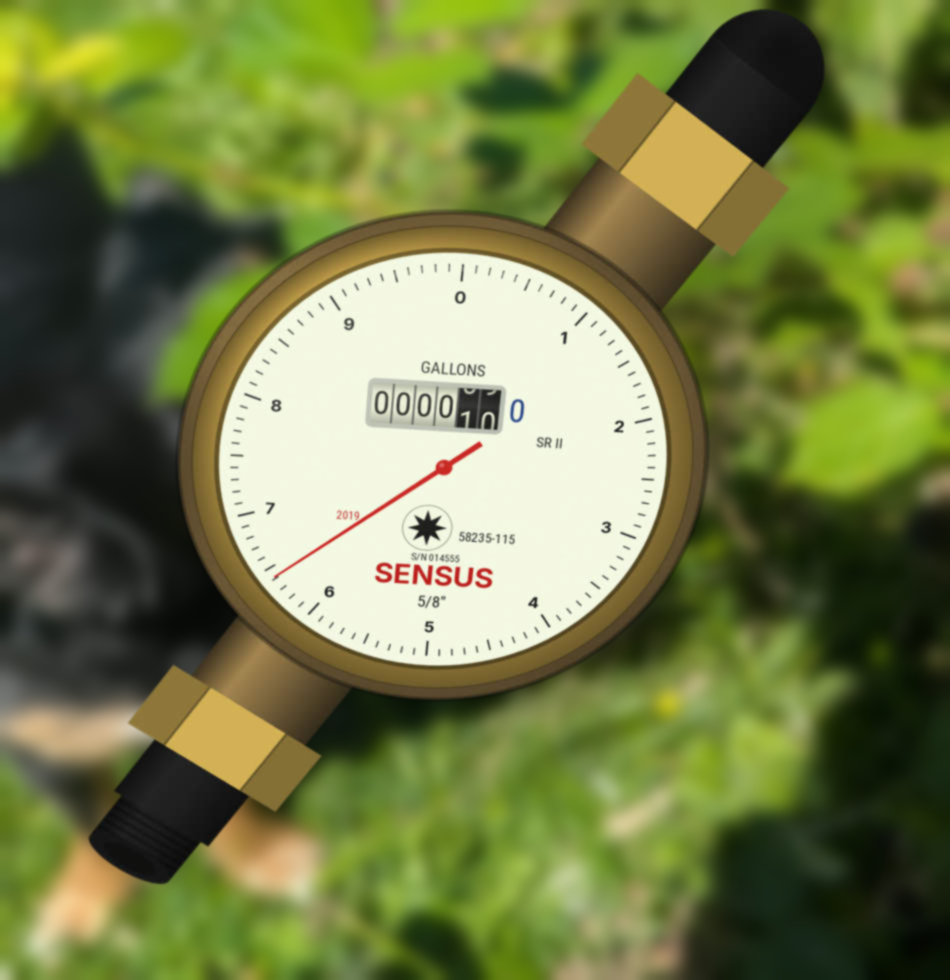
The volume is {"value": 96.4, "unit": "gal"}
